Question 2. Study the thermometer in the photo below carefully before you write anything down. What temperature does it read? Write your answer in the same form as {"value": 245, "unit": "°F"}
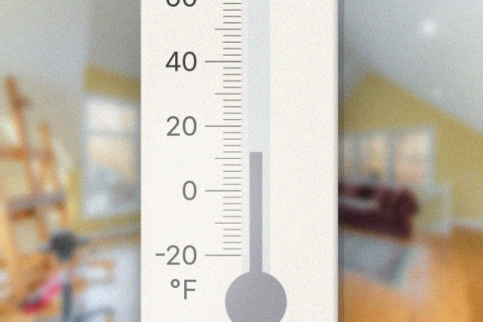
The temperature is {"value": 12, "unit": "°F"}
